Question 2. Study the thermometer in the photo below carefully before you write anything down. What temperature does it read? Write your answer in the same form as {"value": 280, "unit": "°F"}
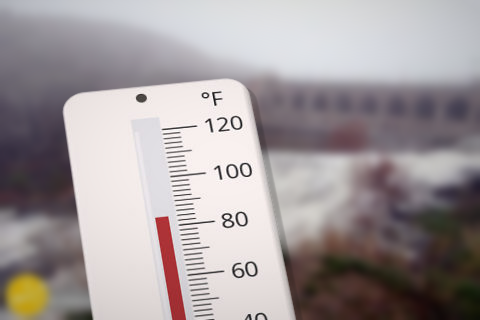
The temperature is {"value": 84, "unit": "°F"}
